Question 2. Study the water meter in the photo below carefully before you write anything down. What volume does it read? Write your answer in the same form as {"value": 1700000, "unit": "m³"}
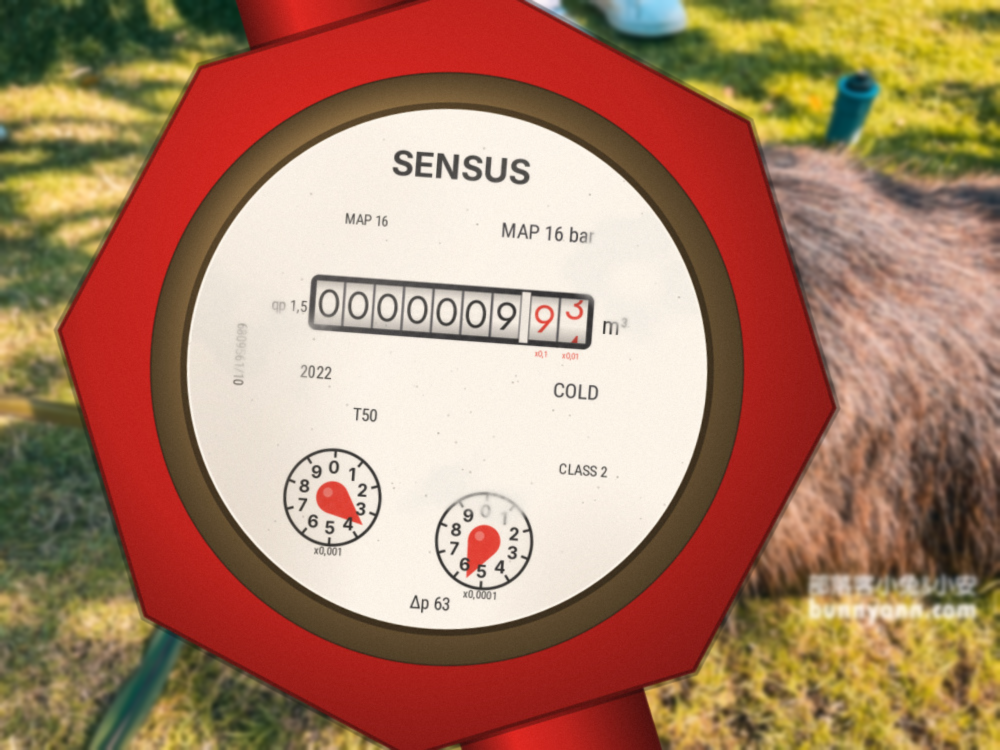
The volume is {"value": 9.9335, "unit": "m³"}
